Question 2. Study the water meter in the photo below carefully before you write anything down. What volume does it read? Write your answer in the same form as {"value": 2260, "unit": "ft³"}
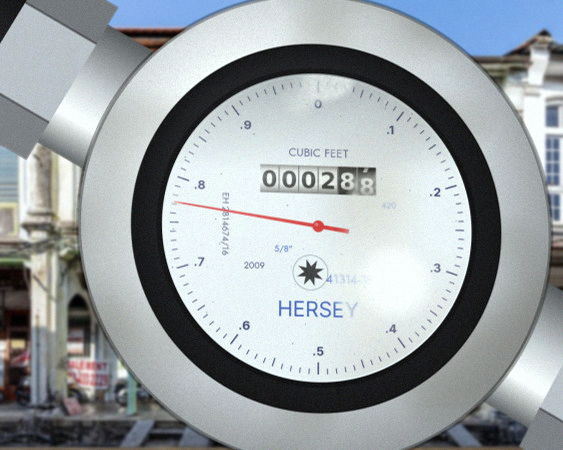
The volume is {"value": 287.77, "unit": "ft³"}
